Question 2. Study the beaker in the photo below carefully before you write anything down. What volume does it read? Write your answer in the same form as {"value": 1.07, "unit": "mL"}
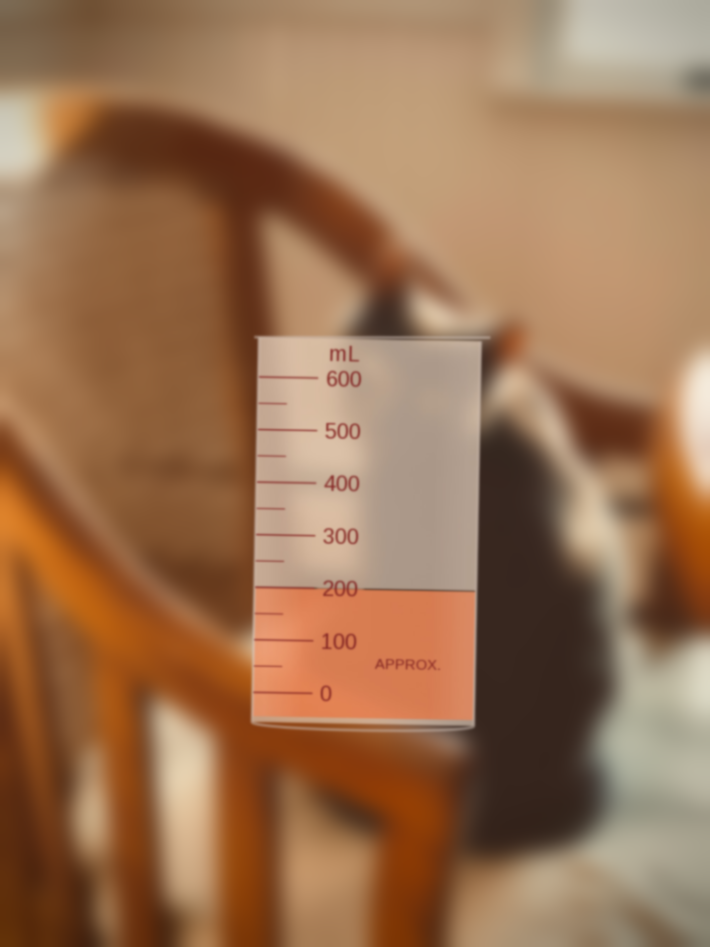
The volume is {"value": 200, "unit": "mL"}
